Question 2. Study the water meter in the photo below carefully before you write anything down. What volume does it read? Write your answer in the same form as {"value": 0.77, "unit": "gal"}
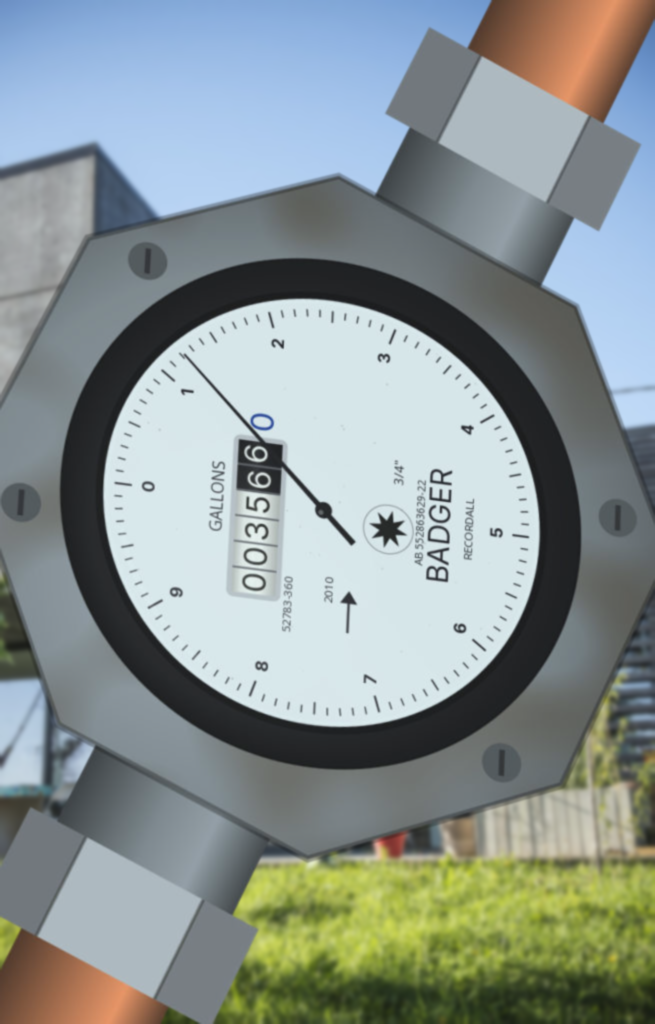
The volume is {"value": 35661.2, "unit": "gal"}
